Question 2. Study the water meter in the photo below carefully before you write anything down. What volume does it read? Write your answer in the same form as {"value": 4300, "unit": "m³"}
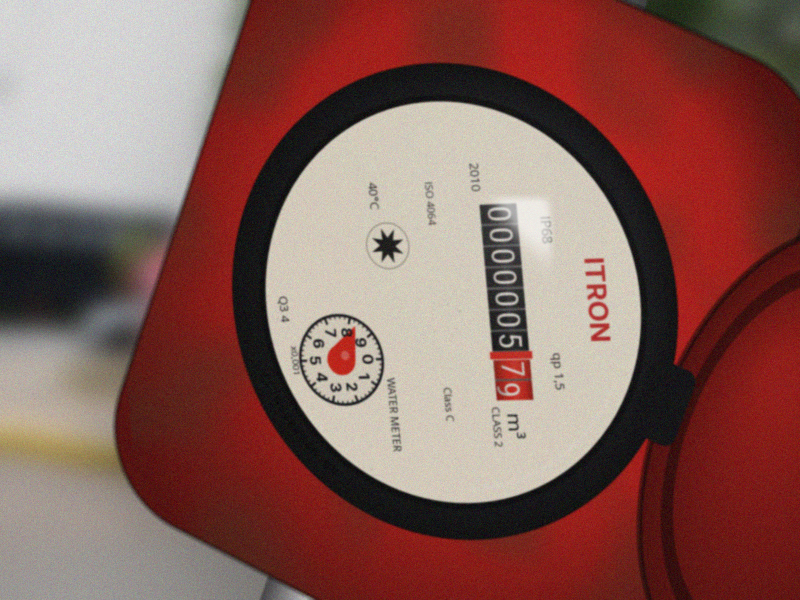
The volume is {"value": 5.788, "unit": "m³"}
